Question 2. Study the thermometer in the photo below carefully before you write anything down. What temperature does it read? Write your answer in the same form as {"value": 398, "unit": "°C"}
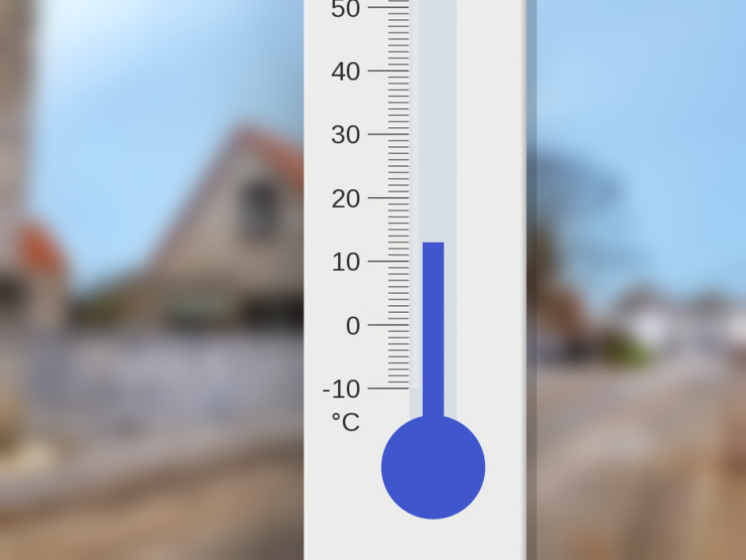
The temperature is {"value": 13, "unit": "°C"}
